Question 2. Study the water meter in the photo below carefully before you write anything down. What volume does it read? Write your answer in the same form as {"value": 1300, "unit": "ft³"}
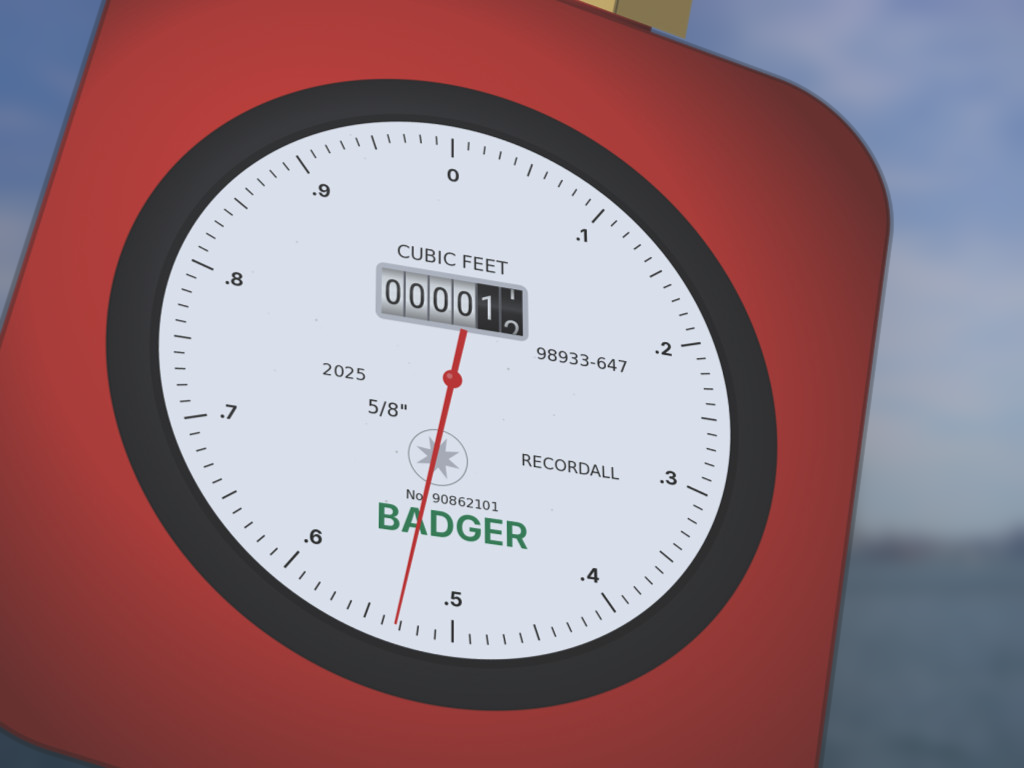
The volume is {"value": 11.53, "unit": "ft³"}
